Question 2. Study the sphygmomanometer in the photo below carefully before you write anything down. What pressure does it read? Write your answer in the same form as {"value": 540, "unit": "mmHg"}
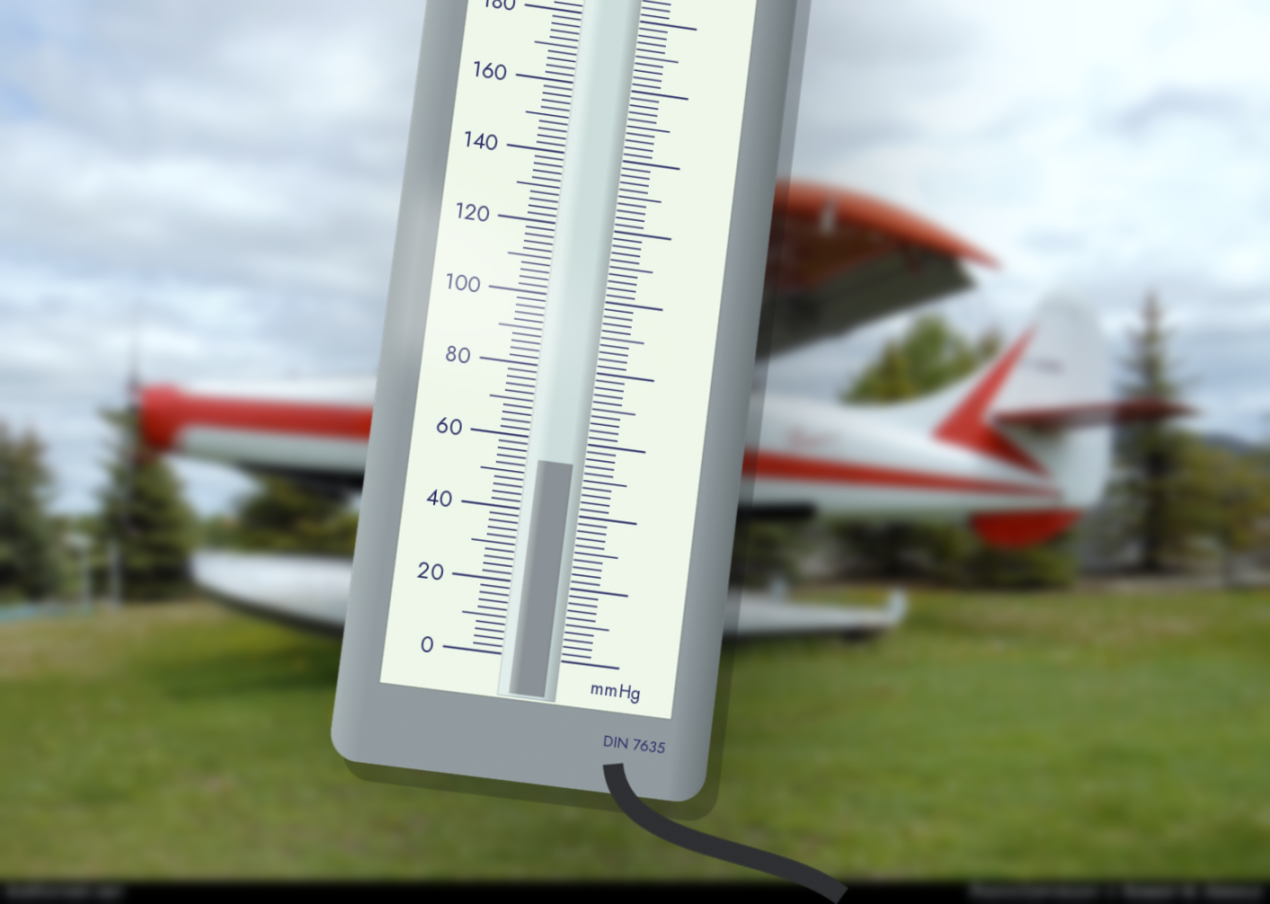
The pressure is {"value": 54, "unit": "mmHg"}
